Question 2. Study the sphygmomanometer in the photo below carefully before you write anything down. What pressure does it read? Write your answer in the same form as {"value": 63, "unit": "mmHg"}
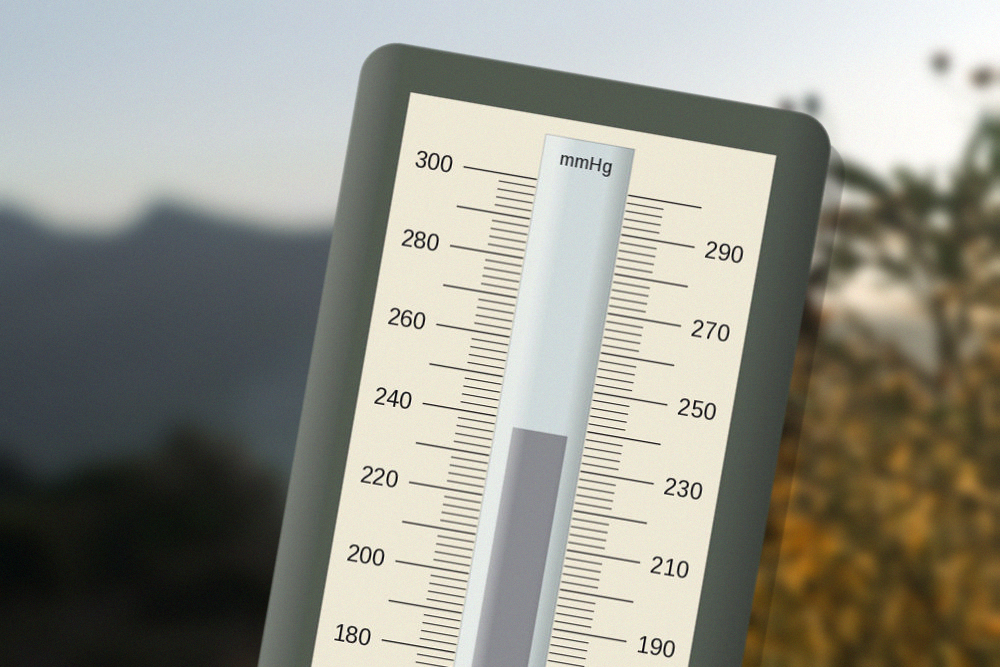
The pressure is {"value": 238, "unit": "mmHg"}
